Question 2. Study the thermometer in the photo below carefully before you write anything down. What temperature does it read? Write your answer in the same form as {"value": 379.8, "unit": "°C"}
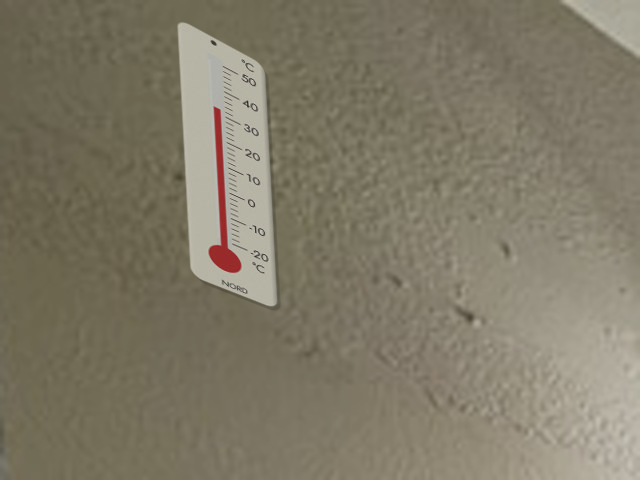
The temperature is {"value": 32, "unit": "°C"}
